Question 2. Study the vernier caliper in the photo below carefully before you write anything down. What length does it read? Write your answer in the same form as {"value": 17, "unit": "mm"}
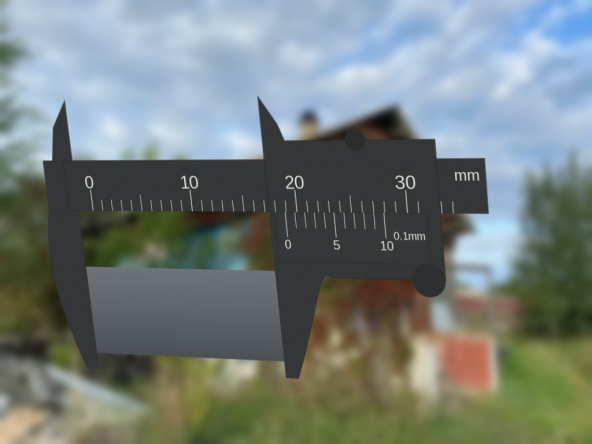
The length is {"value": 18.9, "unit": "mm"}
